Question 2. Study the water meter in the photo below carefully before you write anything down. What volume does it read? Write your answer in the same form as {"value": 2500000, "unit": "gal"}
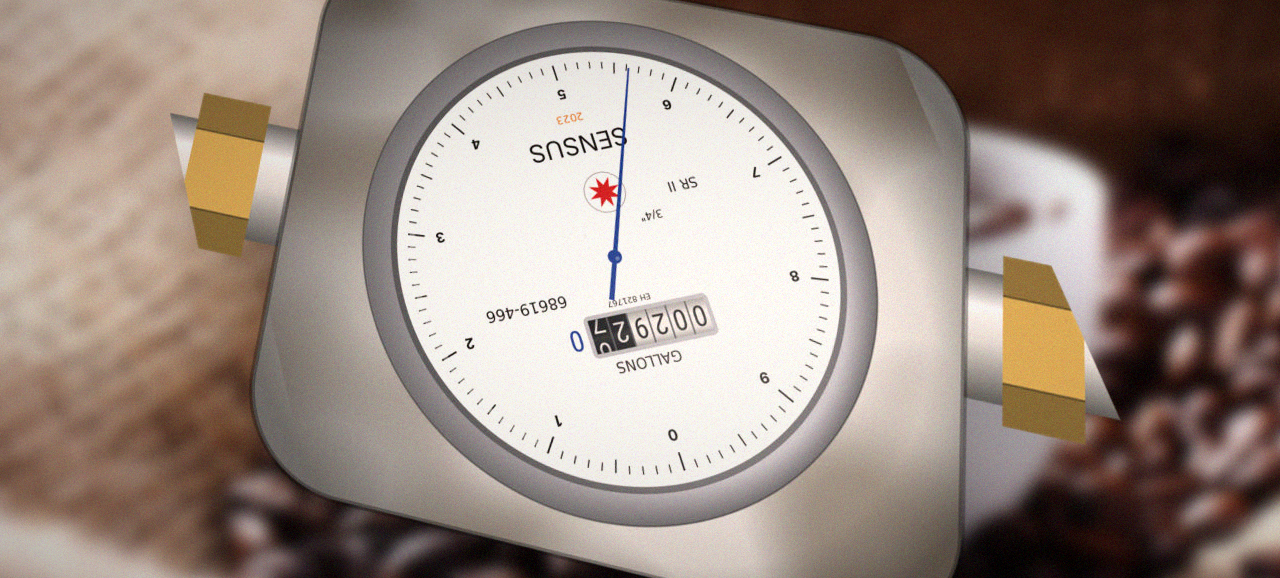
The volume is {"value": 29265.6, "unit": "gal"}
